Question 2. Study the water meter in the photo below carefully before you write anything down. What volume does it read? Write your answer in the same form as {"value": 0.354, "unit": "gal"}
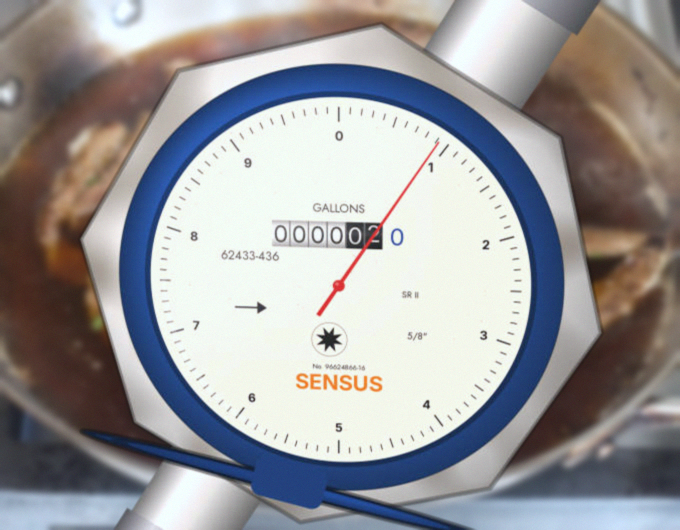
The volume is {"value": 20.9, "unit": "gal"}
